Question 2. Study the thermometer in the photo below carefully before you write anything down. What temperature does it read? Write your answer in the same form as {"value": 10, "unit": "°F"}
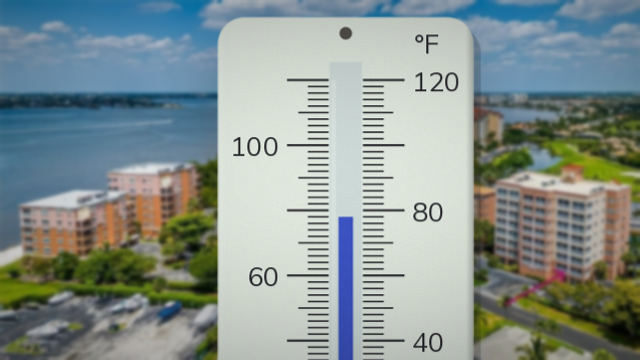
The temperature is {"value": 78, "unit": "°F"}
